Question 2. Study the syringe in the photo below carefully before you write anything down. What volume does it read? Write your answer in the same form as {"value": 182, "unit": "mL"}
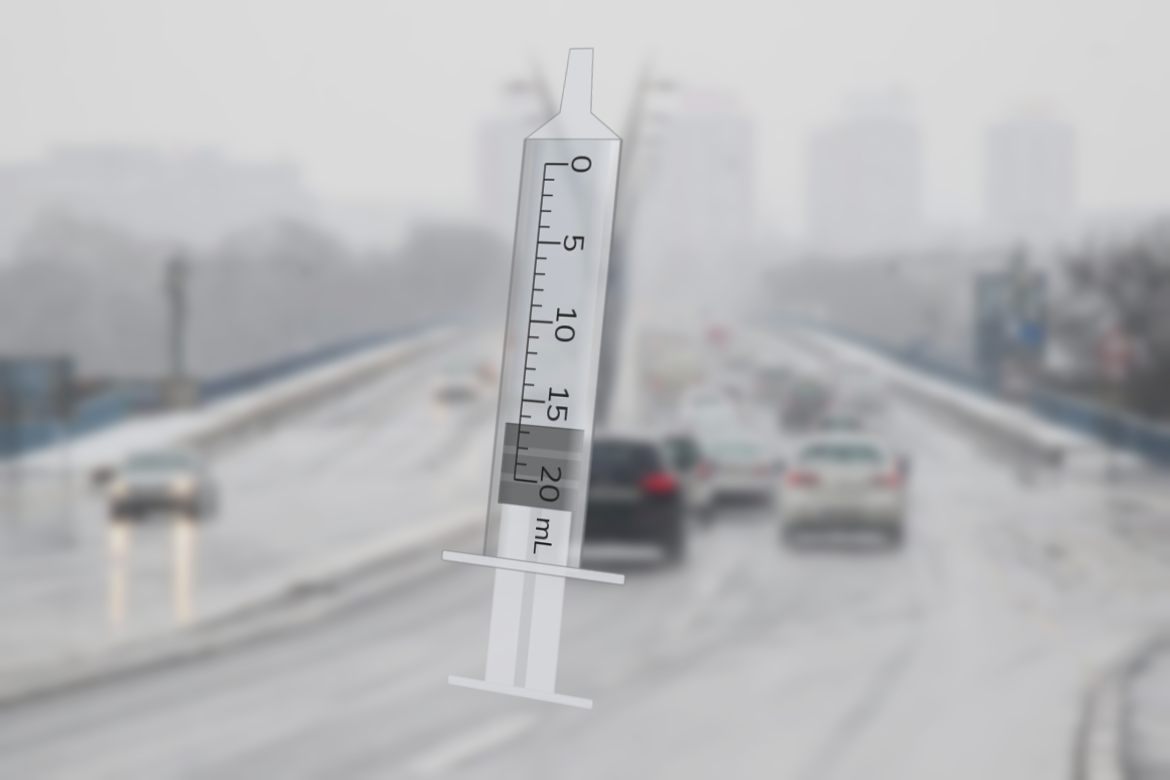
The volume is {"value": 16.5, "unit": "mL"}
